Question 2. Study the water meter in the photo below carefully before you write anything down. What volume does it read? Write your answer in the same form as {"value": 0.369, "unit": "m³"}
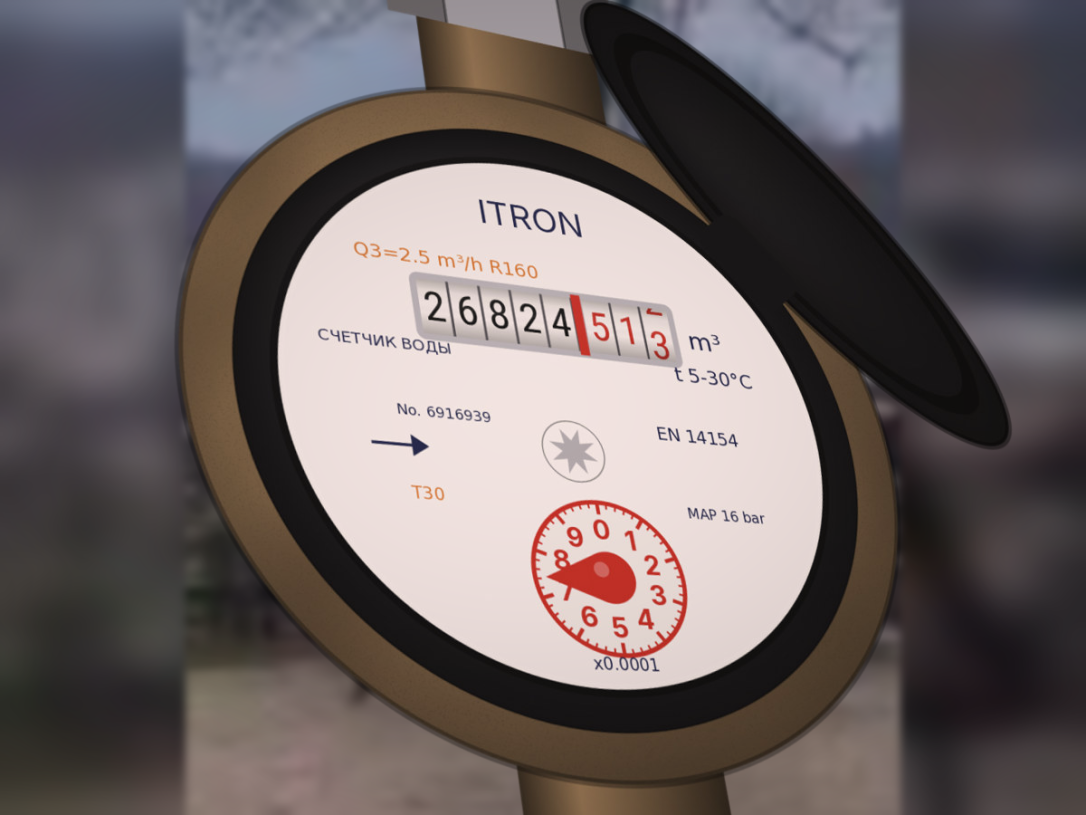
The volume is {"value": 26824.5127, "unit": "m³"}
